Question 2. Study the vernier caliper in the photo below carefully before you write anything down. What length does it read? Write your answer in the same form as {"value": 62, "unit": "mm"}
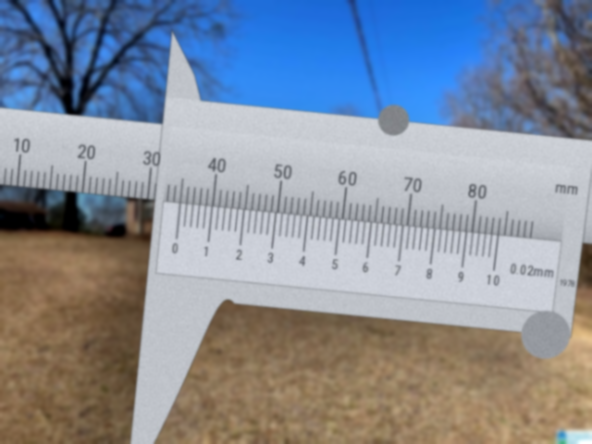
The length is {"value": 35.0, "unit": "mm"}
